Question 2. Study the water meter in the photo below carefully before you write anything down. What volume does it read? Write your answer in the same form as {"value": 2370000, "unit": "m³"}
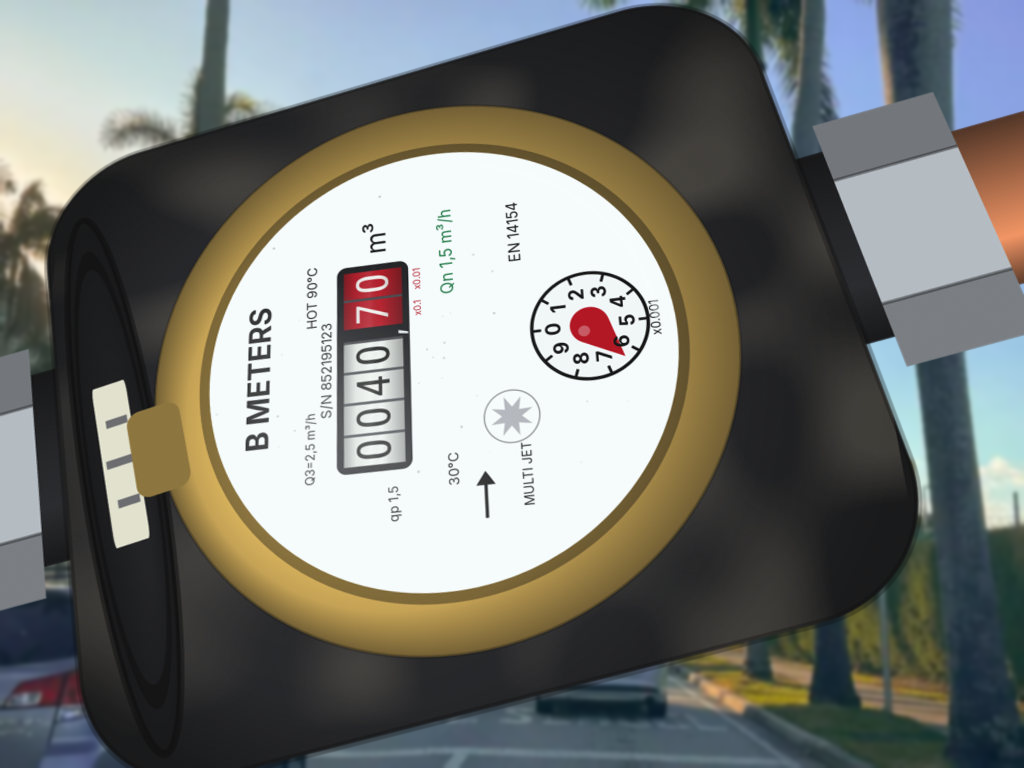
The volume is {"value": 40.706, "unit": "m³"}
